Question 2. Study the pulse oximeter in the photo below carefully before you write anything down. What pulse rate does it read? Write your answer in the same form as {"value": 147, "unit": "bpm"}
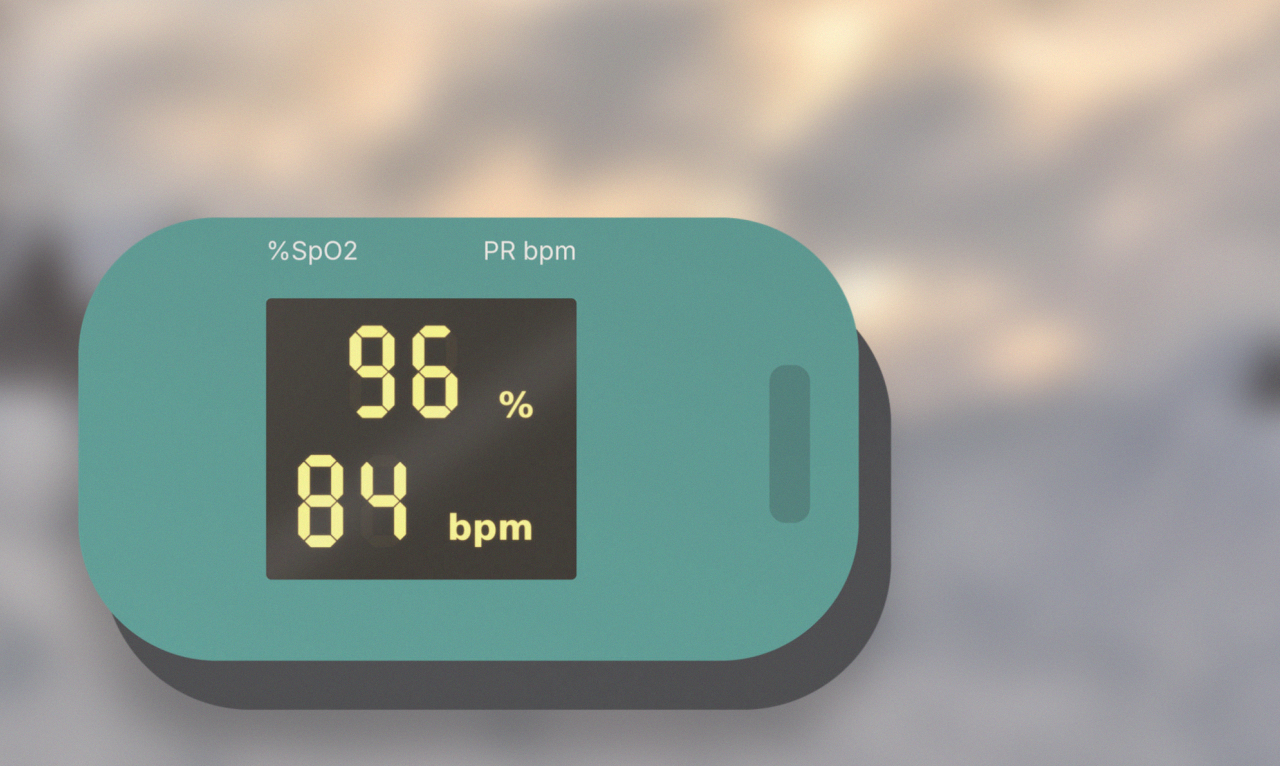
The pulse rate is {"value": 84, "unit": "bpm"}
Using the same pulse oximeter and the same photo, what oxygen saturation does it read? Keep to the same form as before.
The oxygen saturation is {"value": 96, "unit": "%"}
